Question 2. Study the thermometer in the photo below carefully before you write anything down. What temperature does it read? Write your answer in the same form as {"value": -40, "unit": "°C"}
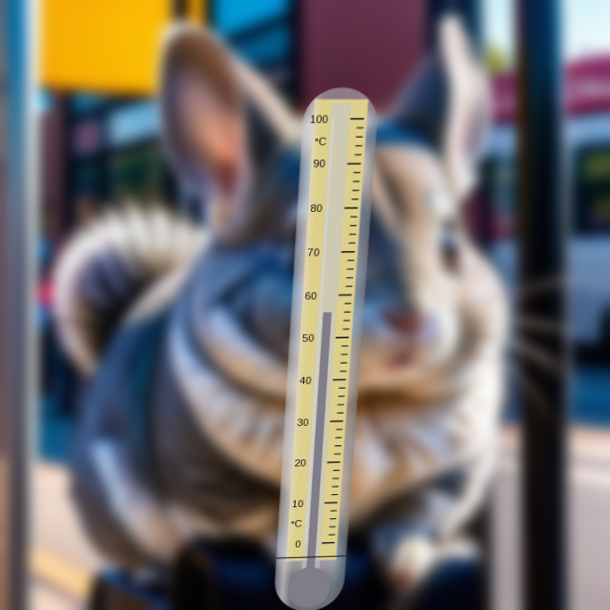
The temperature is {"value": 56, "unit": "°C"}
